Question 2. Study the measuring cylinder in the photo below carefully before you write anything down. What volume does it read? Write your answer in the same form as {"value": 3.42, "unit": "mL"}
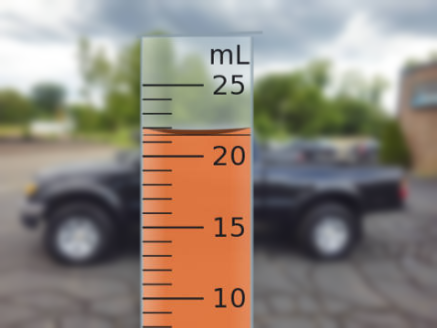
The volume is {"value": 21.5, "unit": "mL"}
